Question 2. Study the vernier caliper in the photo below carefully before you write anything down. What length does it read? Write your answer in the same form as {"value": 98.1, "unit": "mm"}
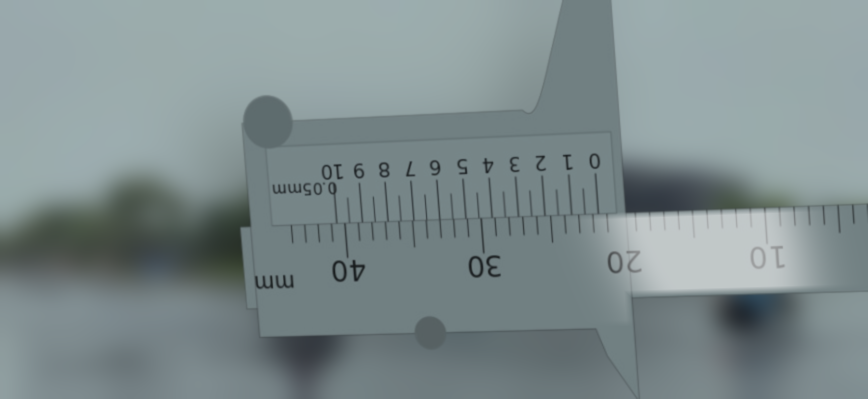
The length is {"value": 21.6, "unit": "mm"}
